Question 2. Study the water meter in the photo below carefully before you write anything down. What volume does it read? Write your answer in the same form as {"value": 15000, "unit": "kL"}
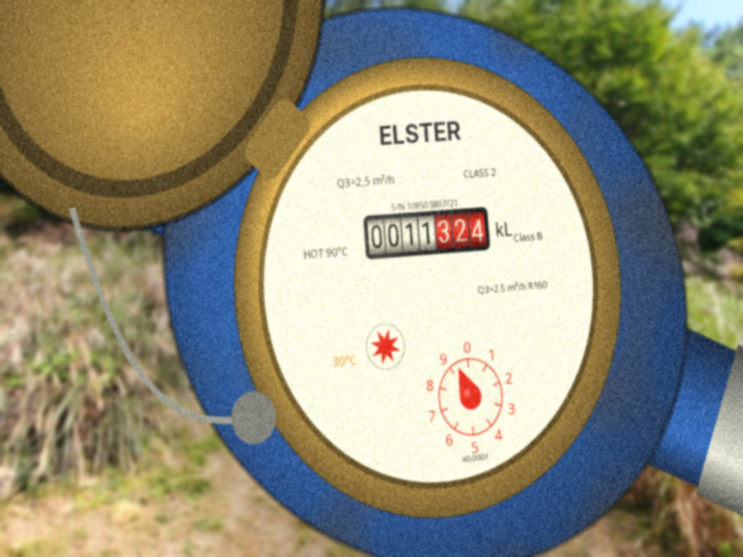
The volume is {"value": 11.3239, "unit": "kL"}
